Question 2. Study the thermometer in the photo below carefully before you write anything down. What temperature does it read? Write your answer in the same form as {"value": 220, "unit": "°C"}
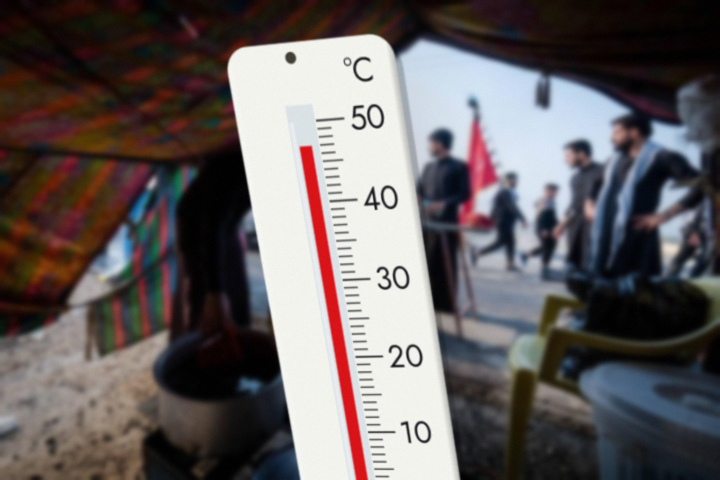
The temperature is {"value": 47, "unit": "°C"}
